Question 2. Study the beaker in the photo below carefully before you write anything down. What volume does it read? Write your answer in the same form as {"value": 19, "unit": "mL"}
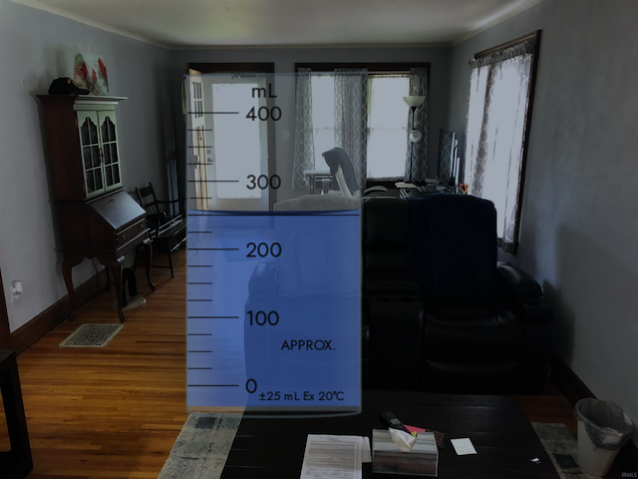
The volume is {"value": 250, "unit": "mL"}
